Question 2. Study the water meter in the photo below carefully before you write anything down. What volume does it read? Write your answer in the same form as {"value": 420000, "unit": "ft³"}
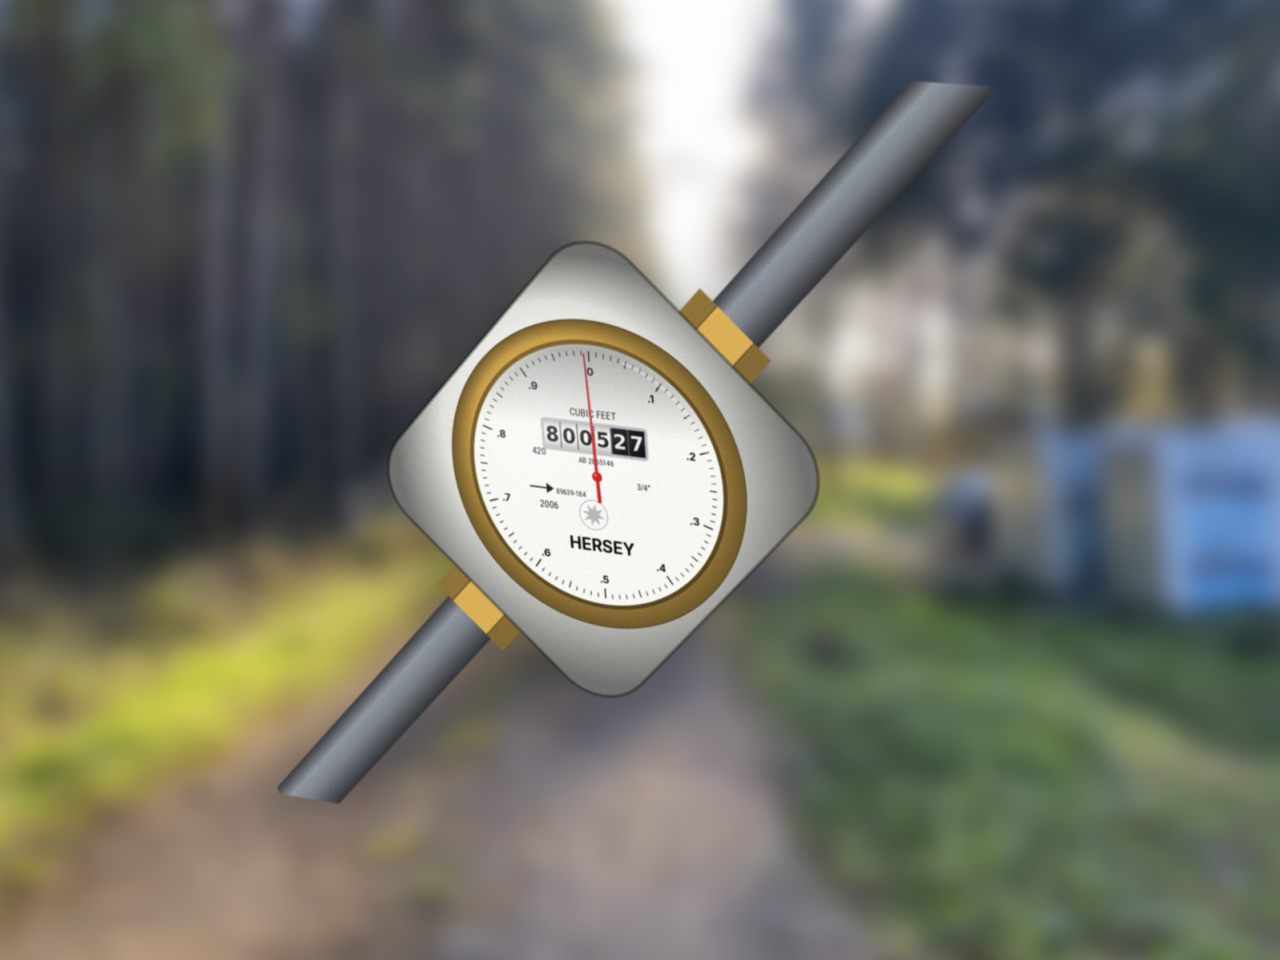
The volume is {"value": 800526.99, "unit": "ft³"}
